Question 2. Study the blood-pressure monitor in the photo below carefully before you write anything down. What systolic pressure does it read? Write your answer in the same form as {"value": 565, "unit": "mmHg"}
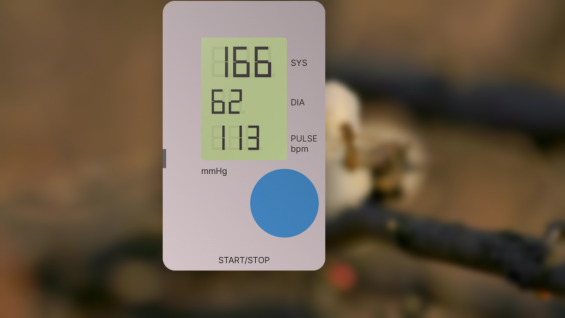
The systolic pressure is {"value": 166, "unit": "mmHg"}
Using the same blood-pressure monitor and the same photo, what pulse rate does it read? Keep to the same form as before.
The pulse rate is {"value": 113, "unit": "bpm"}
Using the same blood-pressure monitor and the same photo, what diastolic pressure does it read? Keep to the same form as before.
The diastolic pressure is {"value": 62, "unit": "mmHg"}
